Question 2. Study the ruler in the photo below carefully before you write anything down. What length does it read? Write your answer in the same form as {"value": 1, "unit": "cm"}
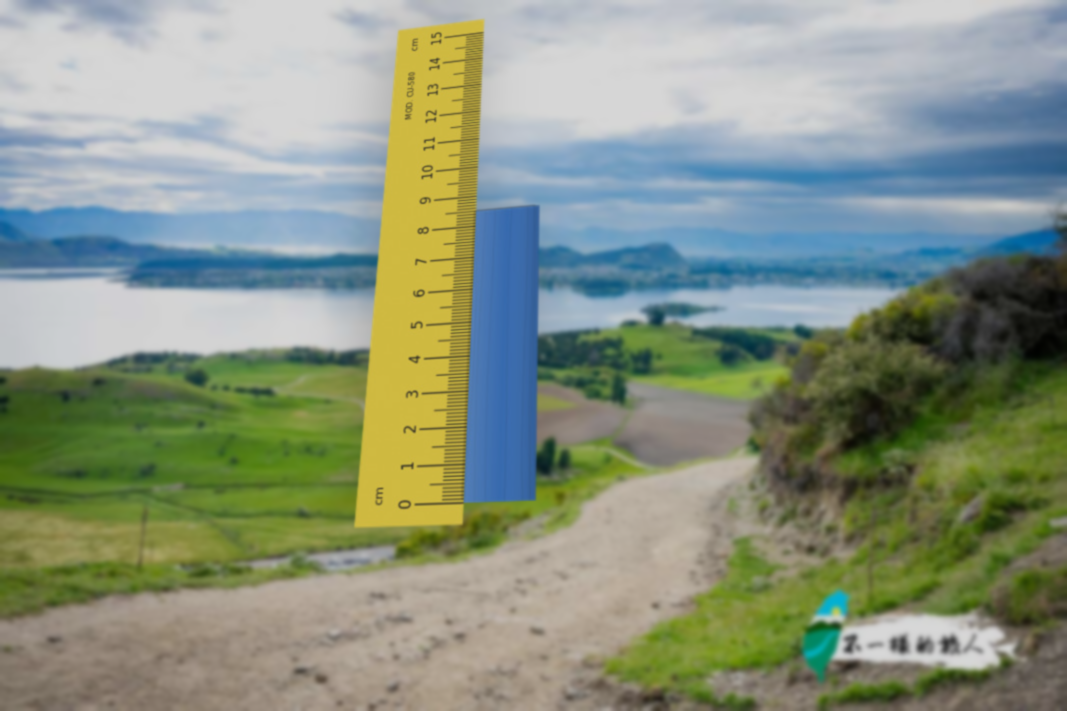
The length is {"value": 8.5, "unit": "cm"}
